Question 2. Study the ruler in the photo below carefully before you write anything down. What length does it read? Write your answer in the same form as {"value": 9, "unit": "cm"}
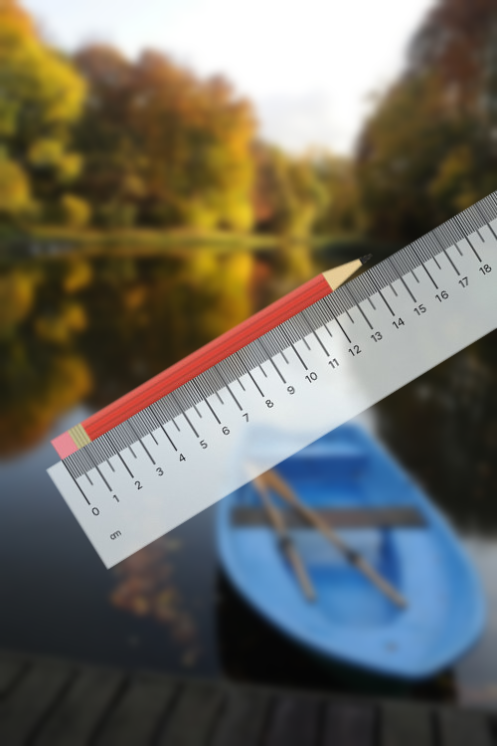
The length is {"value": 14.5, "unit": "cm"}
